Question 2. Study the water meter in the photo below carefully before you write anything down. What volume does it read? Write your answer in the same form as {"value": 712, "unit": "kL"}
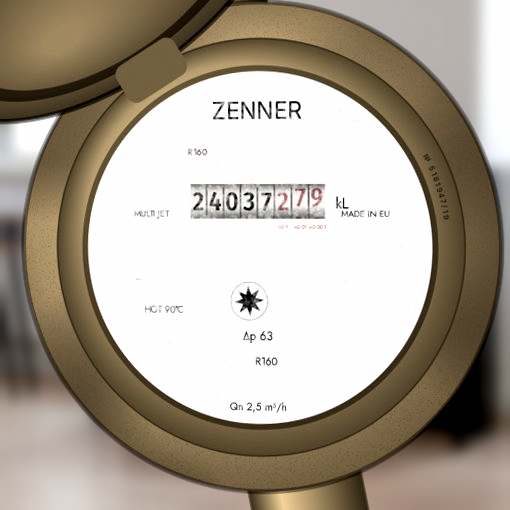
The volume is {"value": 24037.279, "unit": "kL"}
